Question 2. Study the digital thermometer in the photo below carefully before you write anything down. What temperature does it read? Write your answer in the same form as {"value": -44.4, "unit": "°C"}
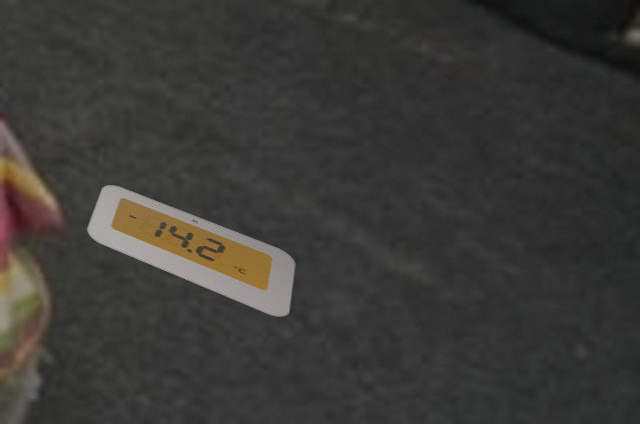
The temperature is {"value": -14.2, "unit": "°C"}
